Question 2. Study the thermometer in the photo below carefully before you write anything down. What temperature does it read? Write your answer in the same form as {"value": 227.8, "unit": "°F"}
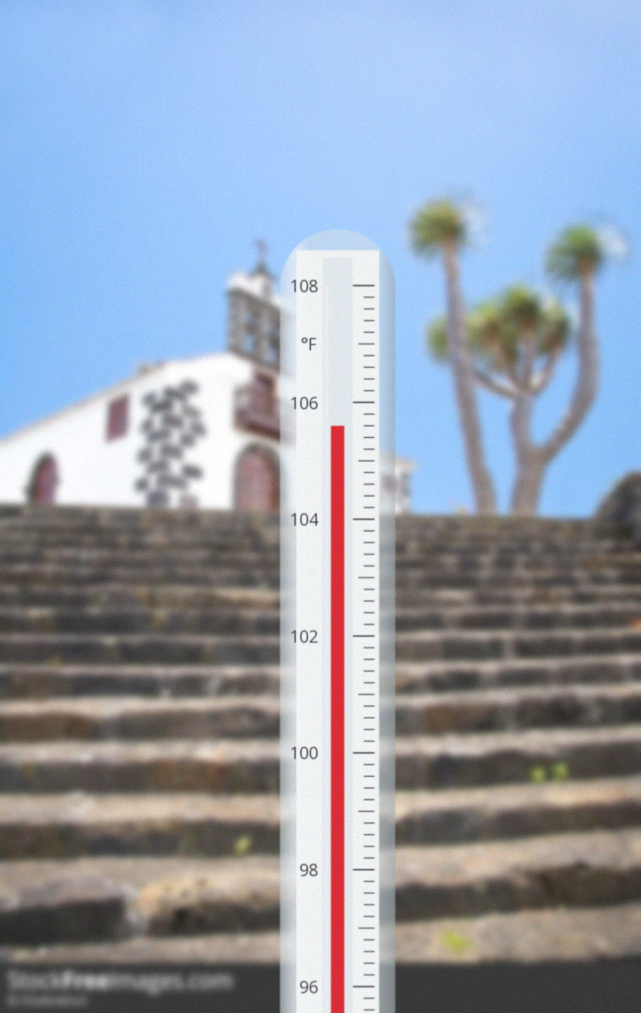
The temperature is {"value": 105.6, "unit": "°F"}
